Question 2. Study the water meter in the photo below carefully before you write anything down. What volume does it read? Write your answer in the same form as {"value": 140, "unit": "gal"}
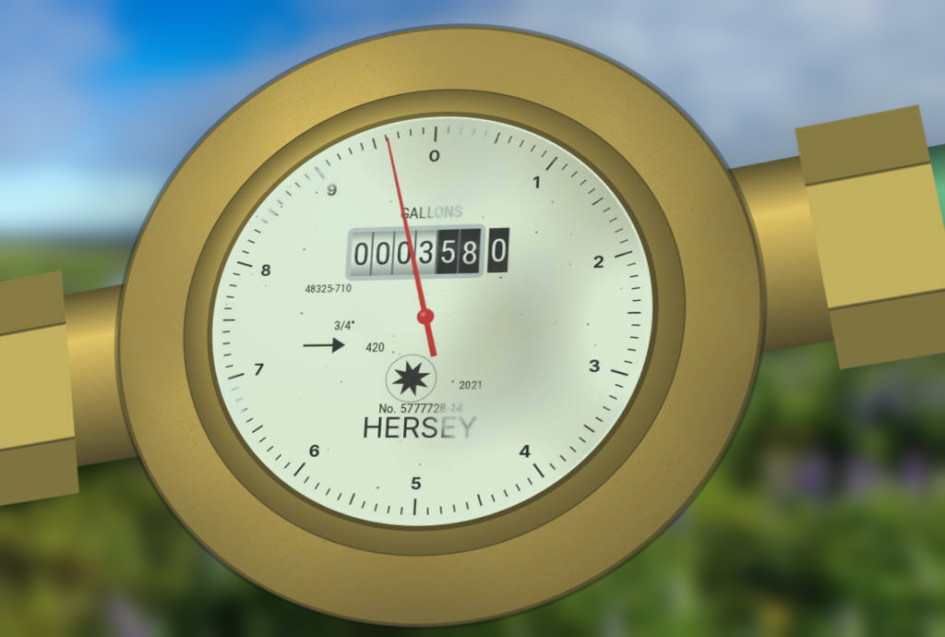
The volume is {"value": 3579.6, "unit": "gal"}
